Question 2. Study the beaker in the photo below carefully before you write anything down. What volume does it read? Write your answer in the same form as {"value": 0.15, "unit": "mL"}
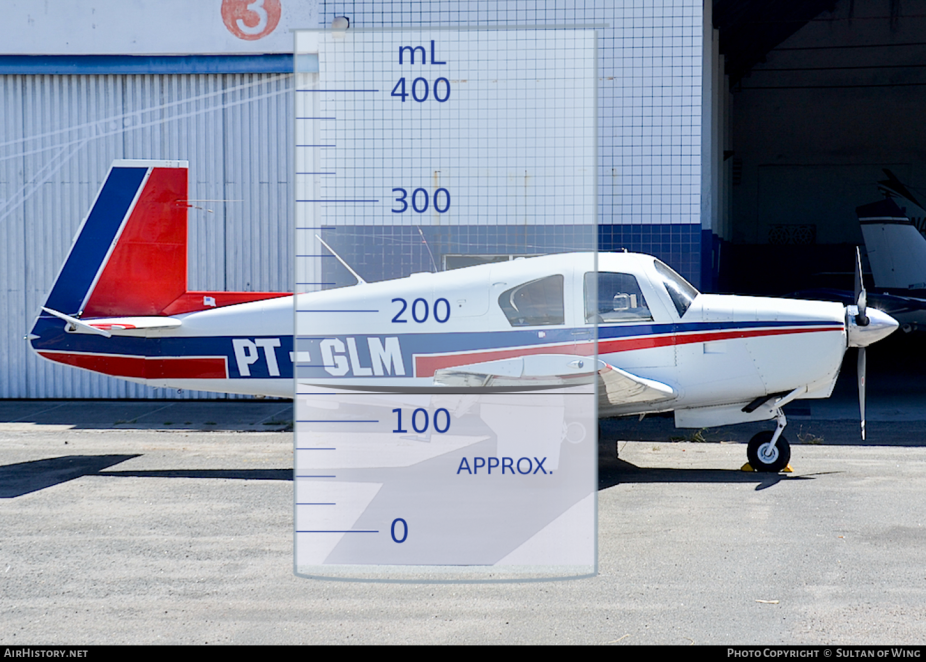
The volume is {"value": 125, "unit": "mL"}
